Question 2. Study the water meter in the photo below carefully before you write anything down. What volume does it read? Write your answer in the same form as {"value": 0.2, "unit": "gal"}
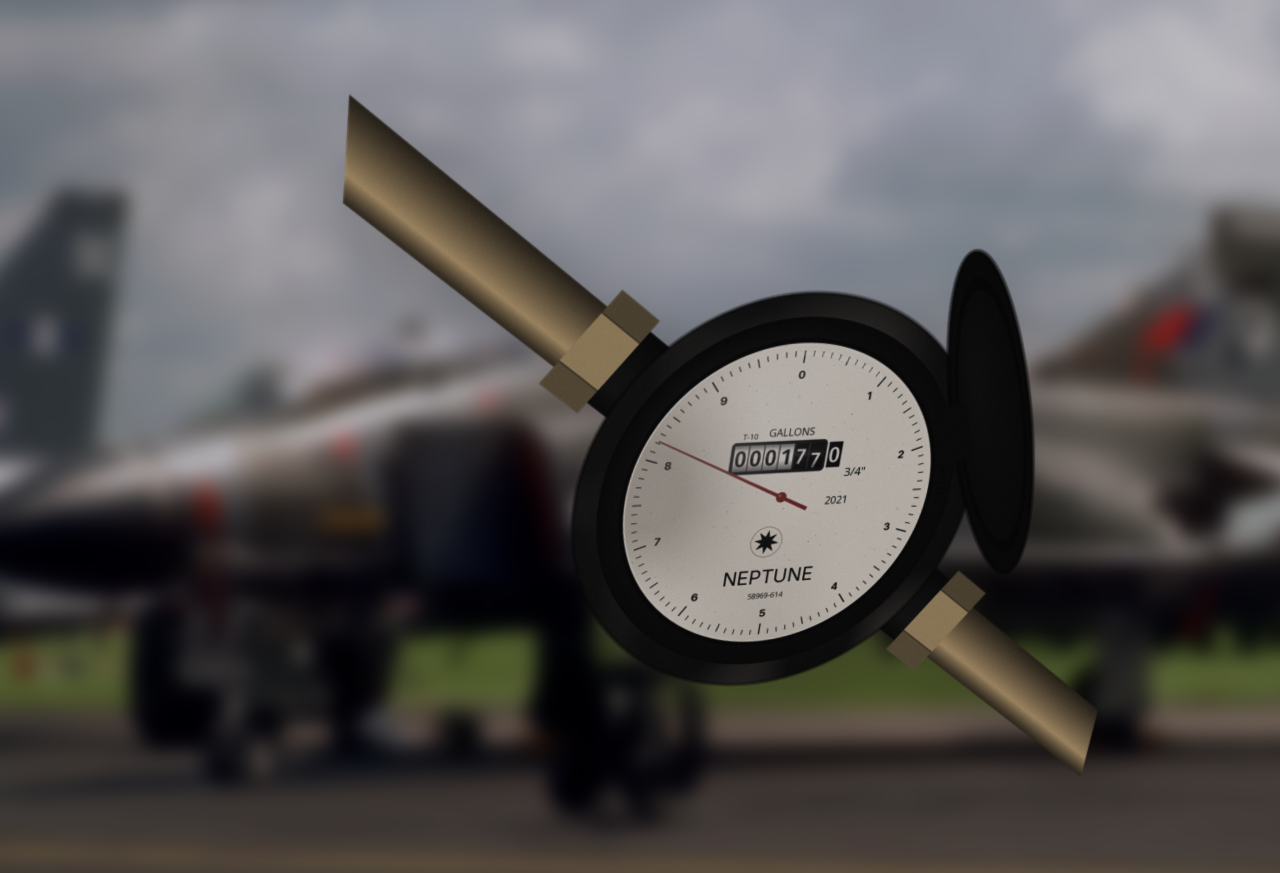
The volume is {"value": 1768.2, "unit": "gal"}
